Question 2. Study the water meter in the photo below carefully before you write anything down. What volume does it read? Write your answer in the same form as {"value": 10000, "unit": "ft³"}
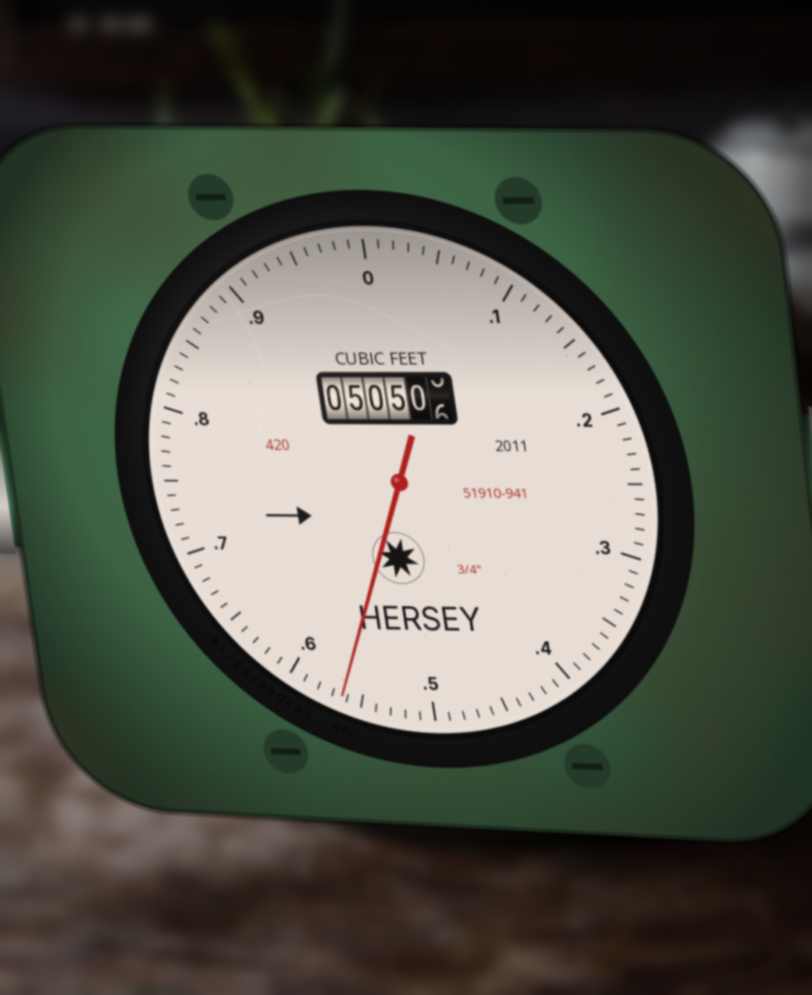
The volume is {"value": 50505.56, "unit": "ft³"}
